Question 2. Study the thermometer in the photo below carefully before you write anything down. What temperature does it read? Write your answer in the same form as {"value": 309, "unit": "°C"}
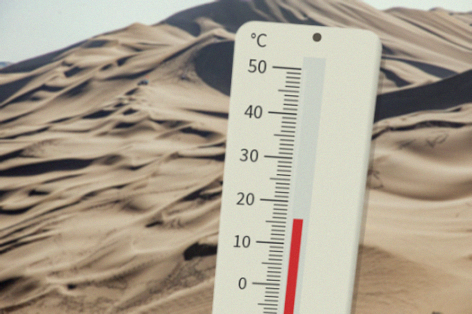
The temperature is {"value": 16, "unit": "°C"}
